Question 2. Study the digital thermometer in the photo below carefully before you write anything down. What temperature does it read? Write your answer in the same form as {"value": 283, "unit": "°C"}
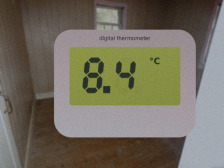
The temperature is {"value": 8.4, "unit": "°C"}
